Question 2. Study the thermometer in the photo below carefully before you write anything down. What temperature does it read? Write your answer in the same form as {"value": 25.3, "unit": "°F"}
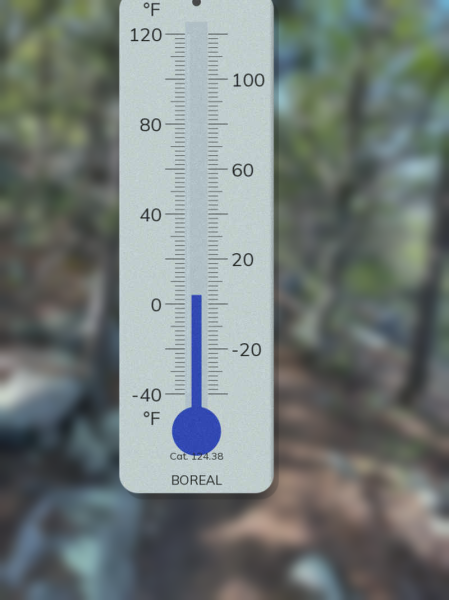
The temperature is {"value": 4, "unit": "°F"}
